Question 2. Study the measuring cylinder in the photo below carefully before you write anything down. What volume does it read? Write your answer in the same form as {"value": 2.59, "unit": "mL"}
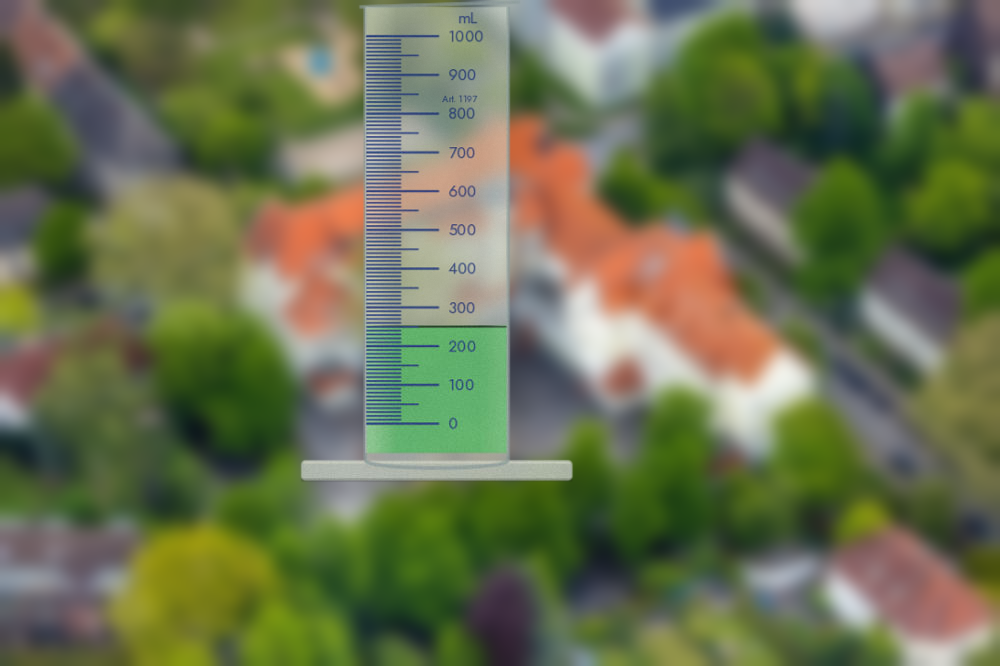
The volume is {"value": 250, "unit": "mL"}
